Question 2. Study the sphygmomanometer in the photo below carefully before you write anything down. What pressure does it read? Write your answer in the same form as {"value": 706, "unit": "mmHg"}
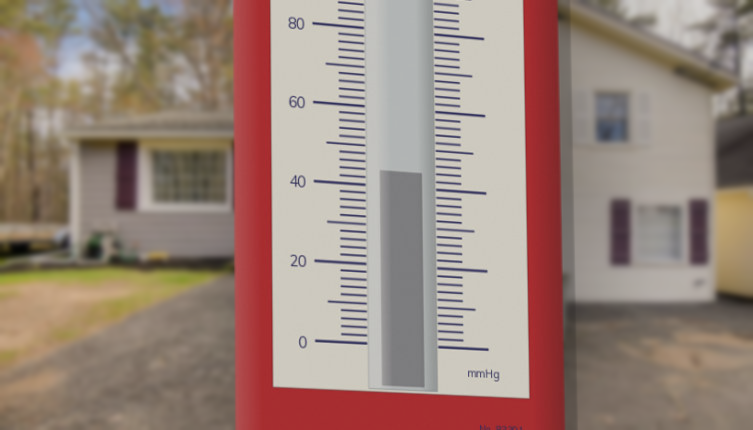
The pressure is {"value": 44, "unit": "mmHg"}
